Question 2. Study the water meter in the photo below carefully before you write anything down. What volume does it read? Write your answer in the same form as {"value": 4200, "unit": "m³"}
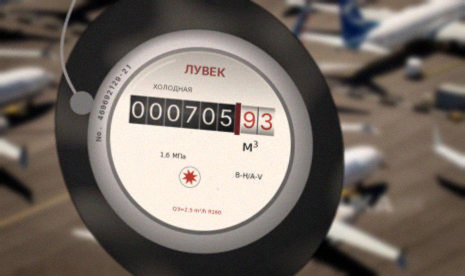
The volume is {"value": 705.93, "unit": "m³"}
